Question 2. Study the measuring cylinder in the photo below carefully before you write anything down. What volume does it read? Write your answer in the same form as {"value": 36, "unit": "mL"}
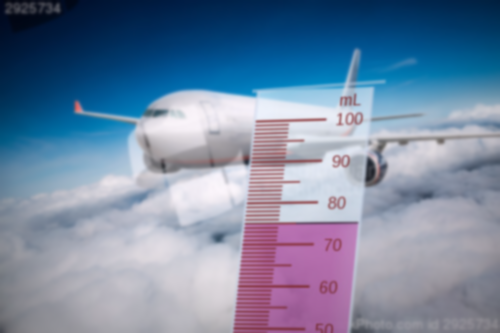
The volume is {"value": 75, "unit": "mL"}
